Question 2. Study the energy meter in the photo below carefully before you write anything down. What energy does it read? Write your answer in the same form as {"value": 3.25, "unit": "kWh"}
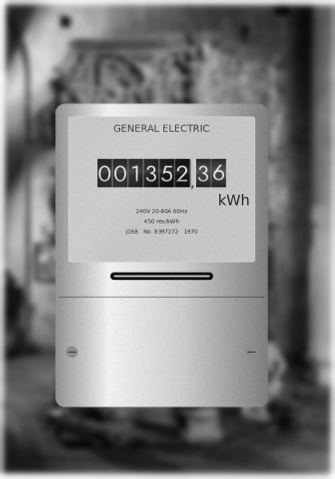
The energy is {"value": 1352.36, "unit": "kWh"}
